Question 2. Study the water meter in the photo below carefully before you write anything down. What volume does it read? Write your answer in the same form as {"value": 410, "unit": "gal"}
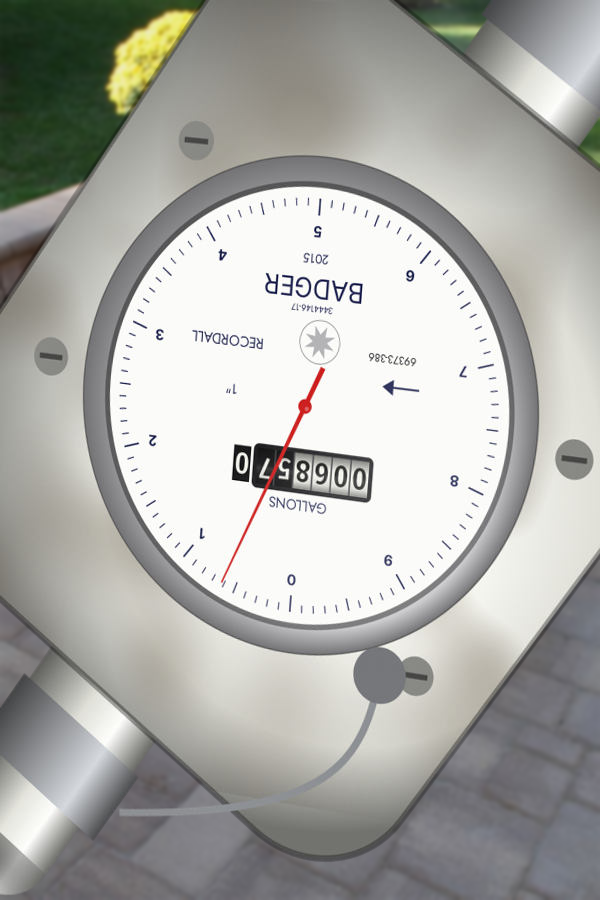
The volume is {"value": 68570.6, "unit": "gal"}
